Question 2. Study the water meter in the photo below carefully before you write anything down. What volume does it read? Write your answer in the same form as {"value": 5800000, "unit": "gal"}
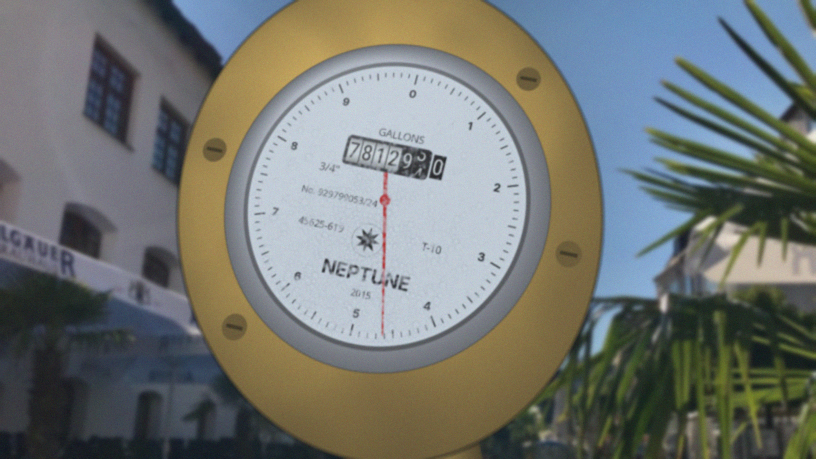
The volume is {"value": 7812934.6, "unit": "gal"}
